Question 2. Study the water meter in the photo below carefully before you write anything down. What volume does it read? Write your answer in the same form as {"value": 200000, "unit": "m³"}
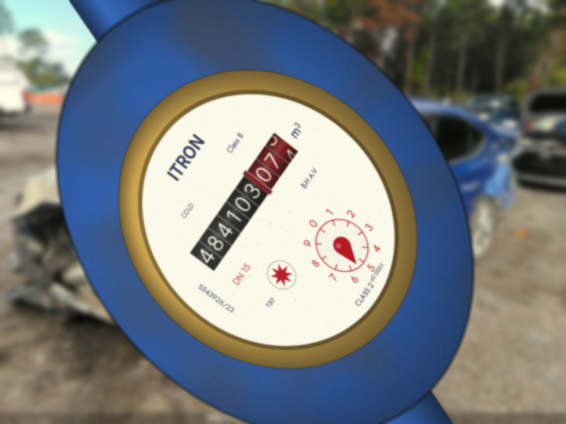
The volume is {"value": 484103.0735, "unit": "m³"}
